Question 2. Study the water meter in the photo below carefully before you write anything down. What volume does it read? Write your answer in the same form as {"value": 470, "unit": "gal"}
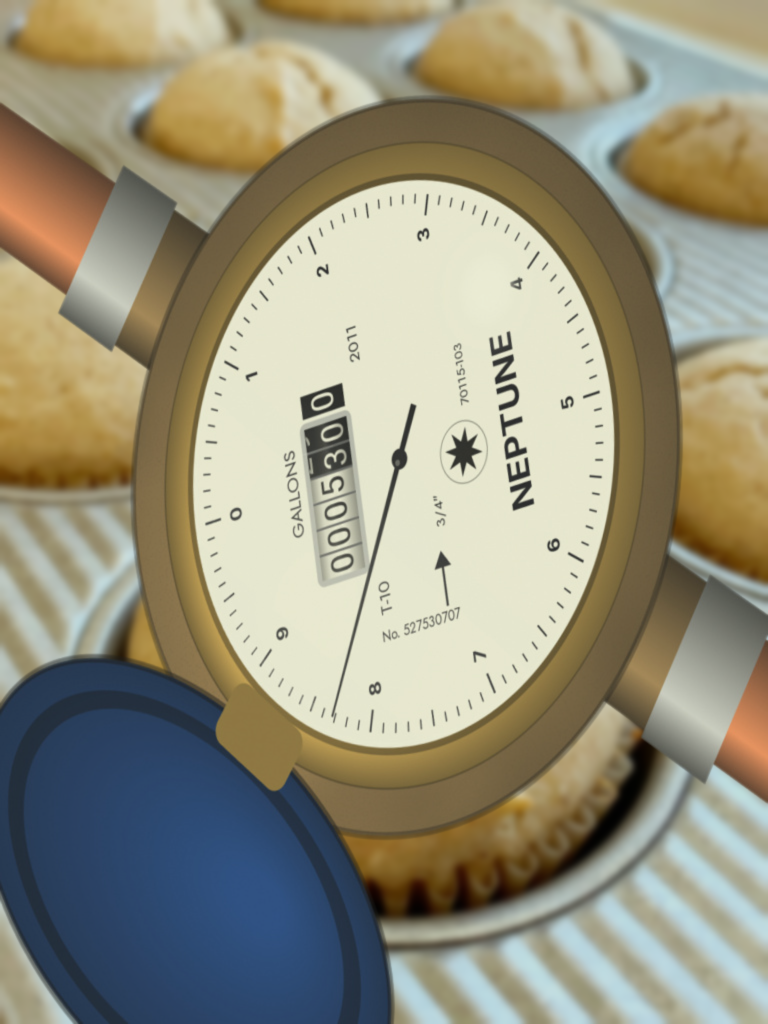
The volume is {"value": 5298.3, "unit": "gal"}
